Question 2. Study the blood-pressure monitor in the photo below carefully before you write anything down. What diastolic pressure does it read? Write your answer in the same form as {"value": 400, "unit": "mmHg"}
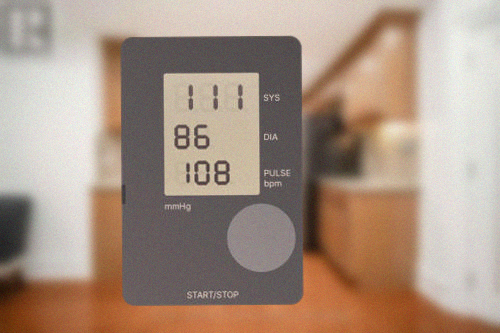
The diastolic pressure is {"value": 86, "unit": "mmHg"}
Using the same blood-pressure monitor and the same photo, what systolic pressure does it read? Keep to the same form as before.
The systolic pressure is {"value": 111, "unit": "mmHg"}
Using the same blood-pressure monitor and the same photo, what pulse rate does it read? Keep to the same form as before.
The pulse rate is {"value": 108, "unit": "bpm"}
